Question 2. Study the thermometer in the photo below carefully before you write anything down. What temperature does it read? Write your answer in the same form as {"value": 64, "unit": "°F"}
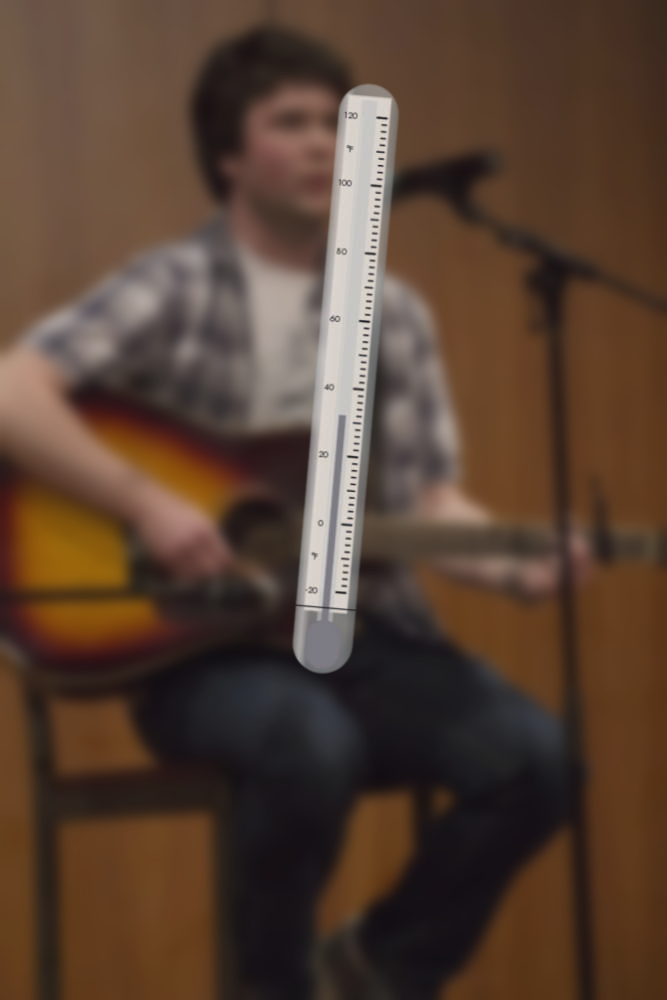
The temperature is {"value": 32, "unit": "°F"}
